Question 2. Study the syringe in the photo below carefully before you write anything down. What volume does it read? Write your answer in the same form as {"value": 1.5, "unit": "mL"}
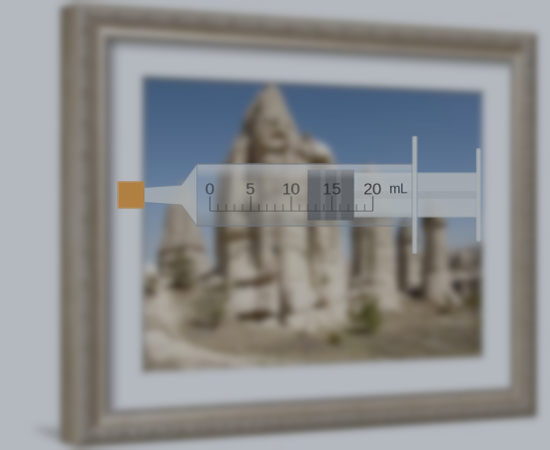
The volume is {"value": 12, "unit": "mL"}
